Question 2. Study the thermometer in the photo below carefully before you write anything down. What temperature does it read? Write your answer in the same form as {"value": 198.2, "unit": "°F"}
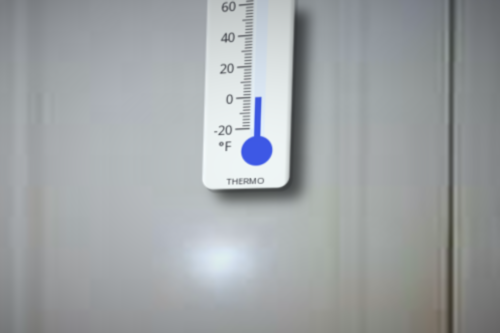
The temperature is {"value": 0, "unit": "°F"}
